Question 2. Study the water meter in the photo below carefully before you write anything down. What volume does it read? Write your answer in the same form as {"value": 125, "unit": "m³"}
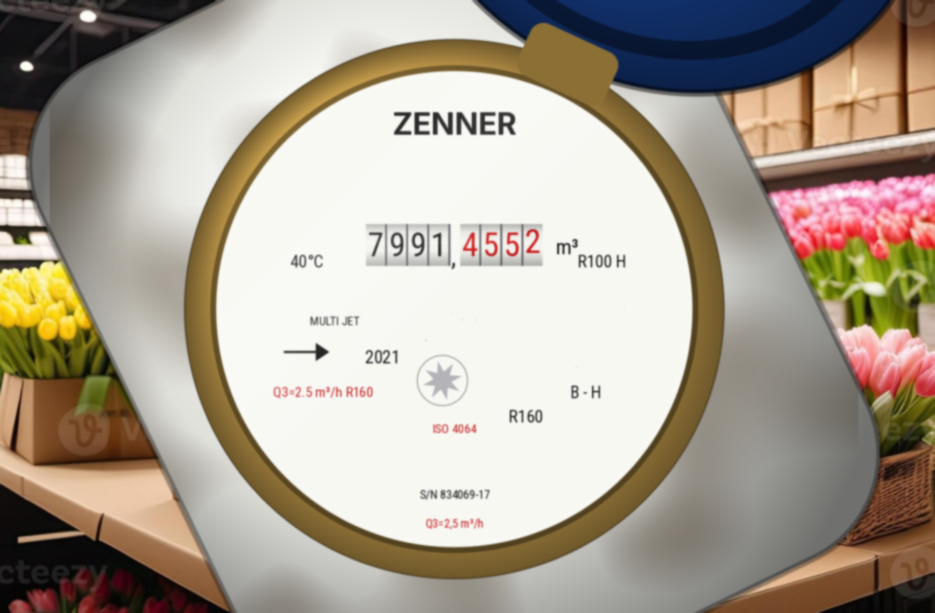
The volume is {"value": 7991.4552, "unit": "m³"}
